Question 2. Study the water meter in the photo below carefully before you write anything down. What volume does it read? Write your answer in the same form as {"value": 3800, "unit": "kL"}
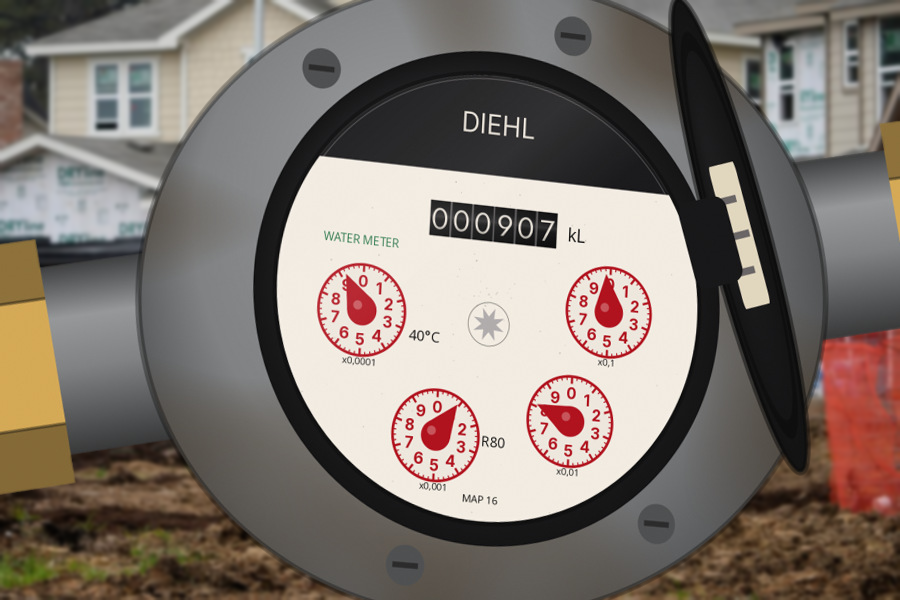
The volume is {"value": 906.9809, "unit": "kL"}
